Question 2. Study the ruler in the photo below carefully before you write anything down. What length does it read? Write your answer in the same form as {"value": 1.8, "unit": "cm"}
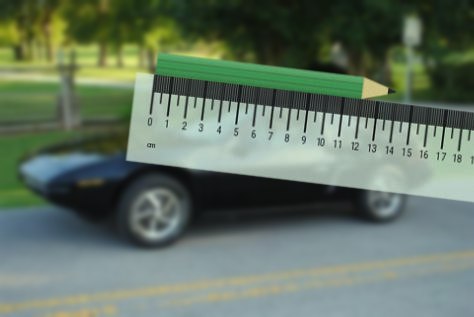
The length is {"value": 14, "unit": "cm"}
